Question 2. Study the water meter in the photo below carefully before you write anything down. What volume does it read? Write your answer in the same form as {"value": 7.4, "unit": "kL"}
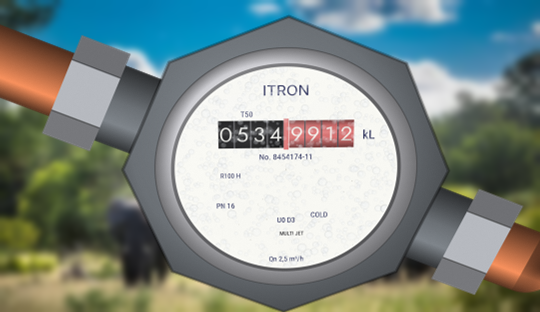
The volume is {"value": 534.9912, "unit": "kL"}
